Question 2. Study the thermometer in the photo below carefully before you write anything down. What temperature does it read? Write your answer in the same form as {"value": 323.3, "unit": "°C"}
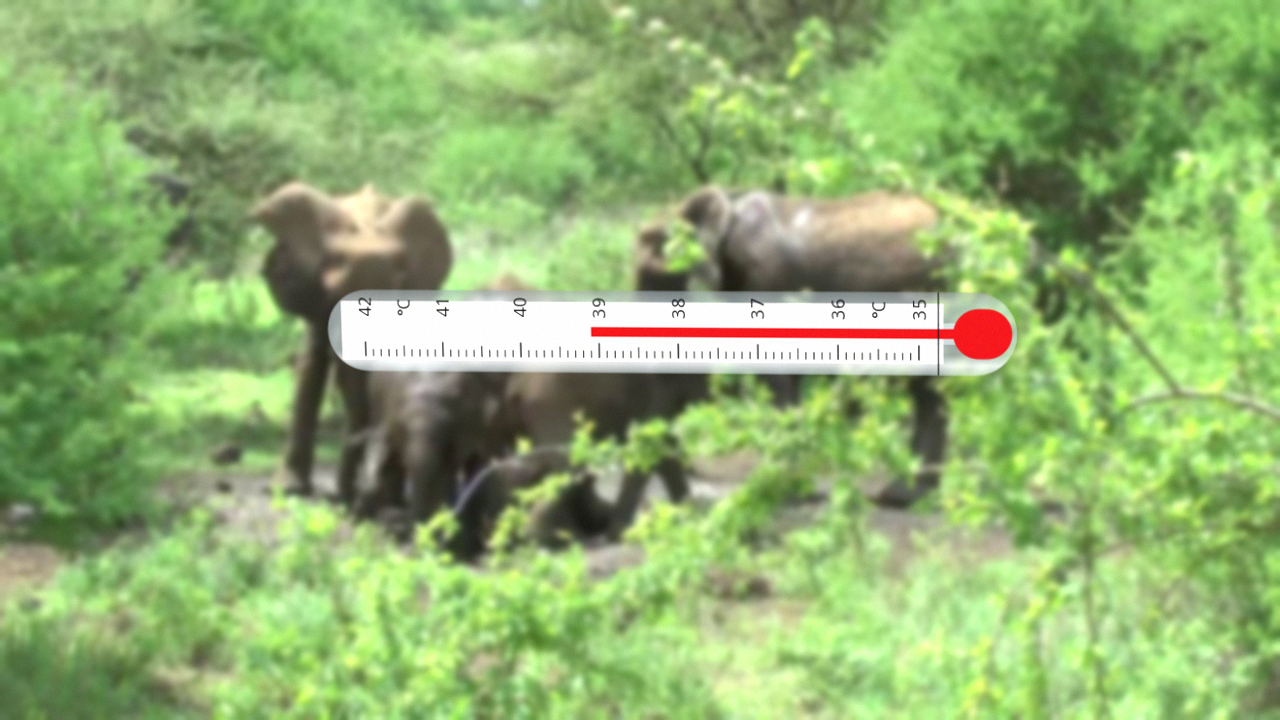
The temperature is {"value": 39.1, "unit": "°C"}
